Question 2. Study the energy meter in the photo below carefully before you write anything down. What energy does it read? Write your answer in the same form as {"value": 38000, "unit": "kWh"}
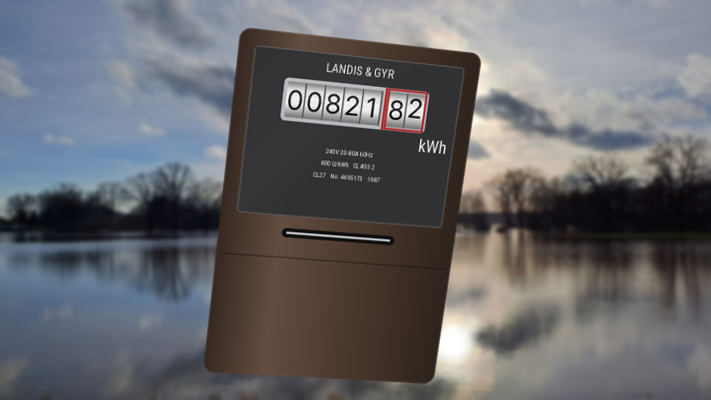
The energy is {"value": 821.82, "unit": "kWh"}
